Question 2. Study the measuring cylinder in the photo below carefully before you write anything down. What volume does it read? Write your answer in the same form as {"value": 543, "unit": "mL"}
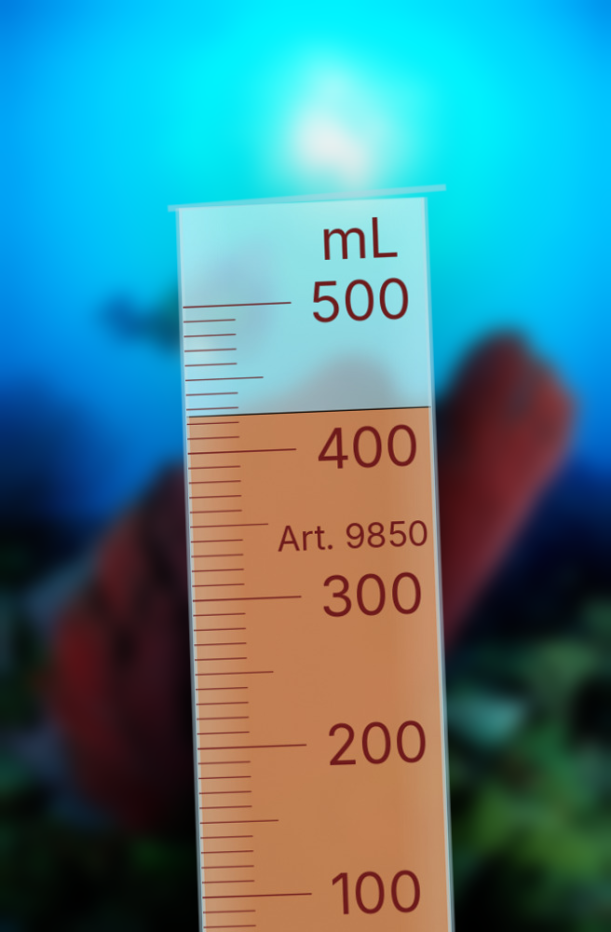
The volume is {"value": 425, "unit": "mL"}
